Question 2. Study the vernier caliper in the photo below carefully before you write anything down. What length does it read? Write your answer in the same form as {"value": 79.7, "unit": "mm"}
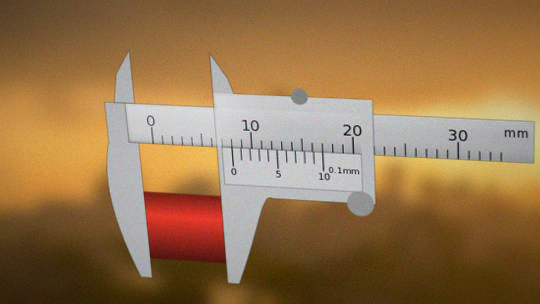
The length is {"value": 8.0, "unit": "mm"}
